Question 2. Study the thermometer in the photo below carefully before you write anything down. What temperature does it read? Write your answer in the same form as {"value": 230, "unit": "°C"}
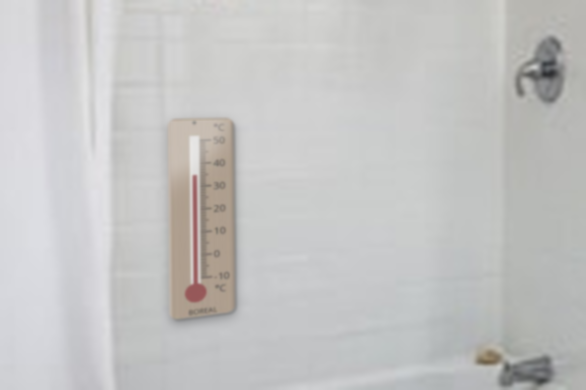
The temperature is {"value": 35, "unit": "°C"}
